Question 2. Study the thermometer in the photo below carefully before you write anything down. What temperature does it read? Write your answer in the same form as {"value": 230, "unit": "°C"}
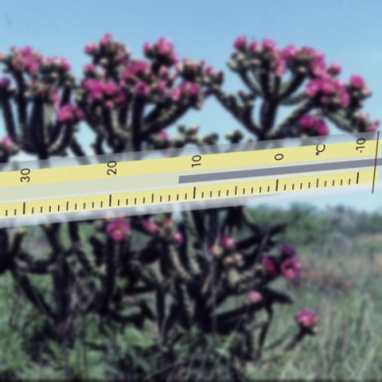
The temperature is {"value": 12, "unit": "°C"}
